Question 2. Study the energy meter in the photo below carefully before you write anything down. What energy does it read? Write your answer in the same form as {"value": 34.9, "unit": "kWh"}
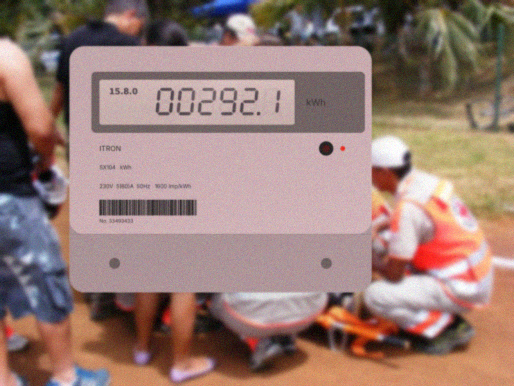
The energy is {"value": 292.1, "unit": "kWh"}
